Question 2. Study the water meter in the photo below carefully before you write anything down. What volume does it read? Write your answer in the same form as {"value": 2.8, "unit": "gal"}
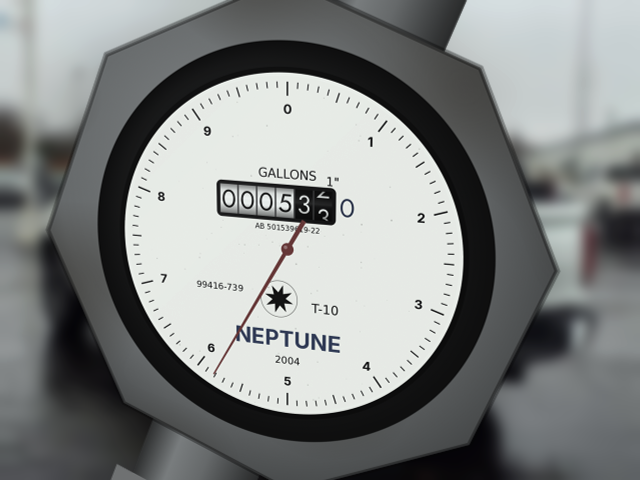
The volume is {"value": 5325.8, "unit": "gal"}
